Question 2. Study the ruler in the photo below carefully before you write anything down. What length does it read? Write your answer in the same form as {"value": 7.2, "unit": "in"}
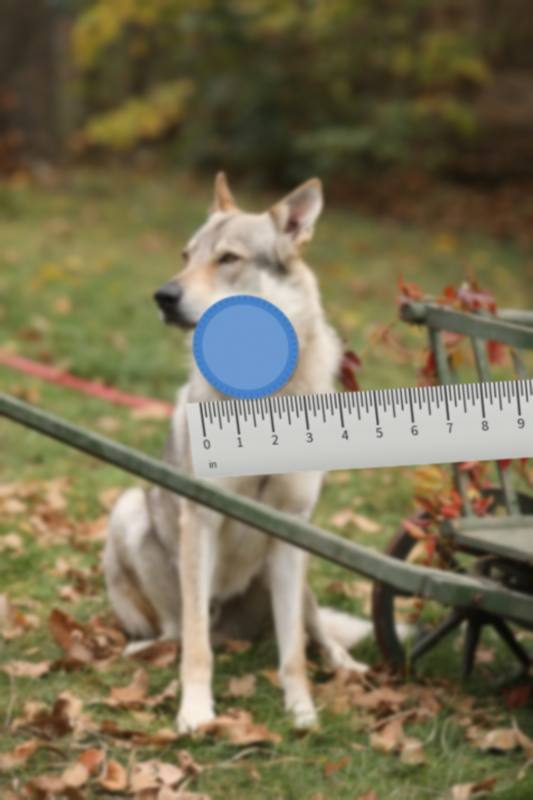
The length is {"value": 3, "unit": "in"}
